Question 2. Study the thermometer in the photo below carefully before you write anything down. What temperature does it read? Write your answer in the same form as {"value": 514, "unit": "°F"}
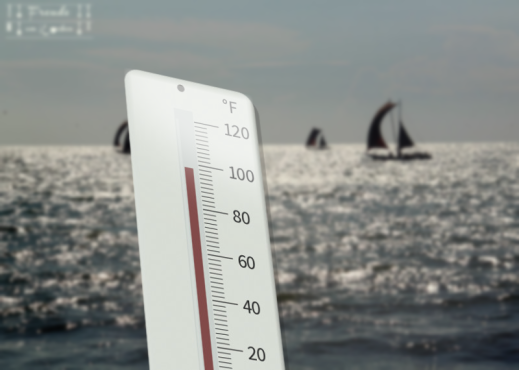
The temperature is {"value": 98, "unit": "°F"}
